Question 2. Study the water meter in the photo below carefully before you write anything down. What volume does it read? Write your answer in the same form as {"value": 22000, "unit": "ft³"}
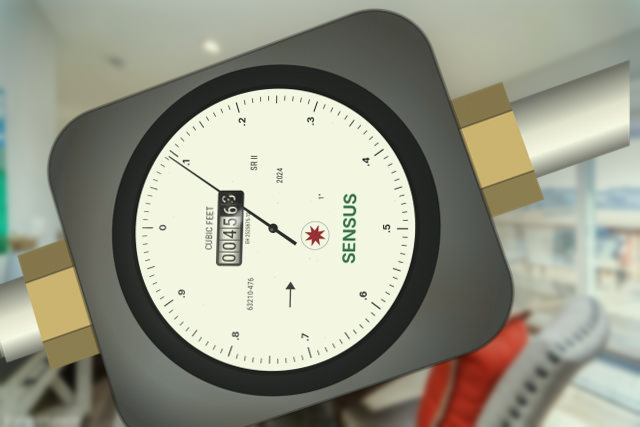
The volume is {"value": 4563.09, "unit": "ft³"}
